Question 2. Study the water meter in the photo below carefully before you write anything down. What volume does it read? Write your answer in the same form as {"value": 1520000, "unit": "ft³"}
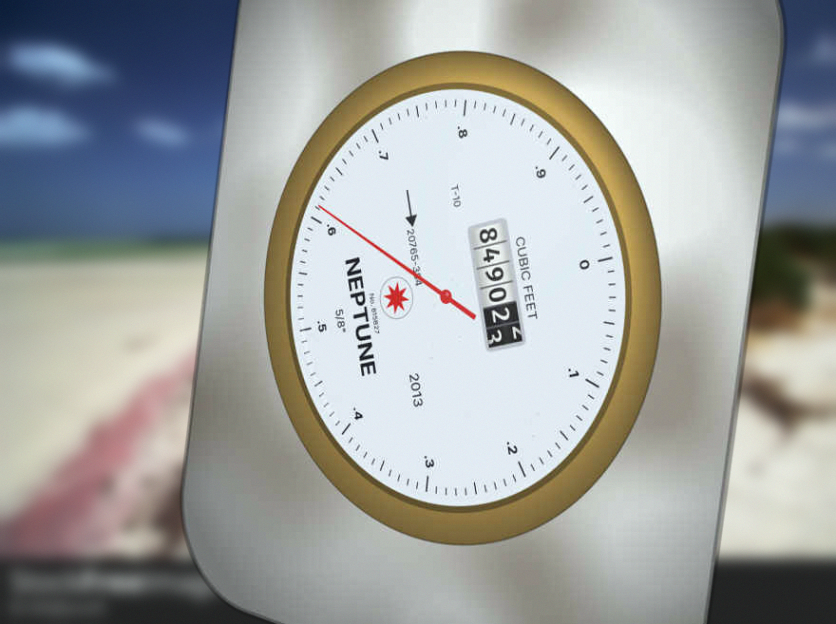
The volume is {"value": 849022.61, "unit": "ft³"}
